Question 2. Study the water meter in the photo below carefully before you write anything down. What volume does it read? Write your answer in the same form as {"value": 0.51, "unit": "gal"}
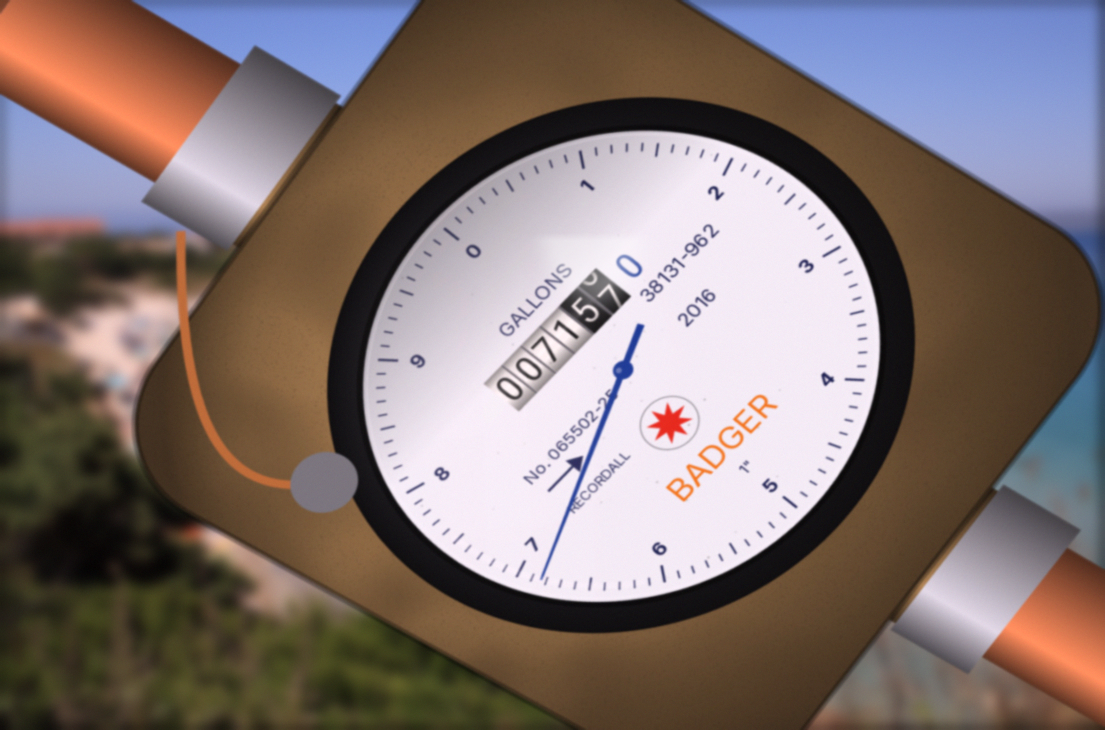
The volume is {"value": 71566.8, "unit": "gal"}
